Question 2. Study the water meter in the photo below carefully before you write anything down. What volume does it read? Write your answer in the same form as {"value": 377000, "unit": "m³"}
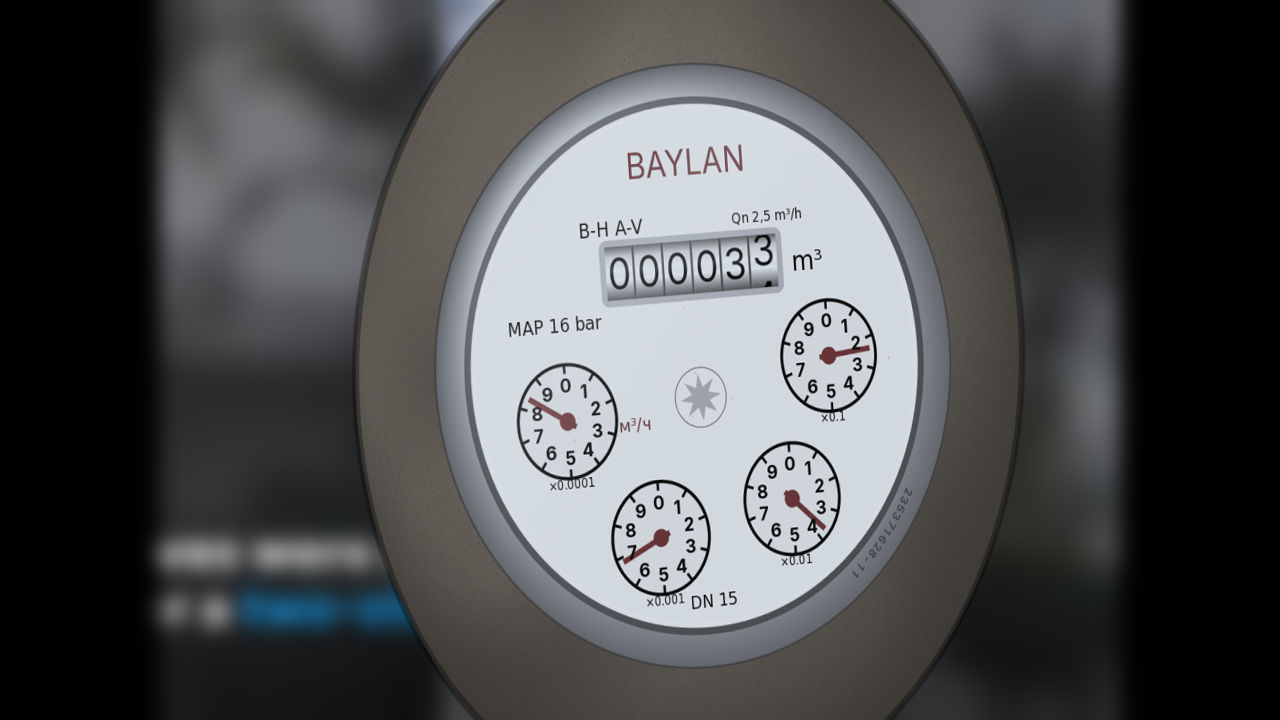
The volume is {"value": 33.2368, "unit": "m³"}
